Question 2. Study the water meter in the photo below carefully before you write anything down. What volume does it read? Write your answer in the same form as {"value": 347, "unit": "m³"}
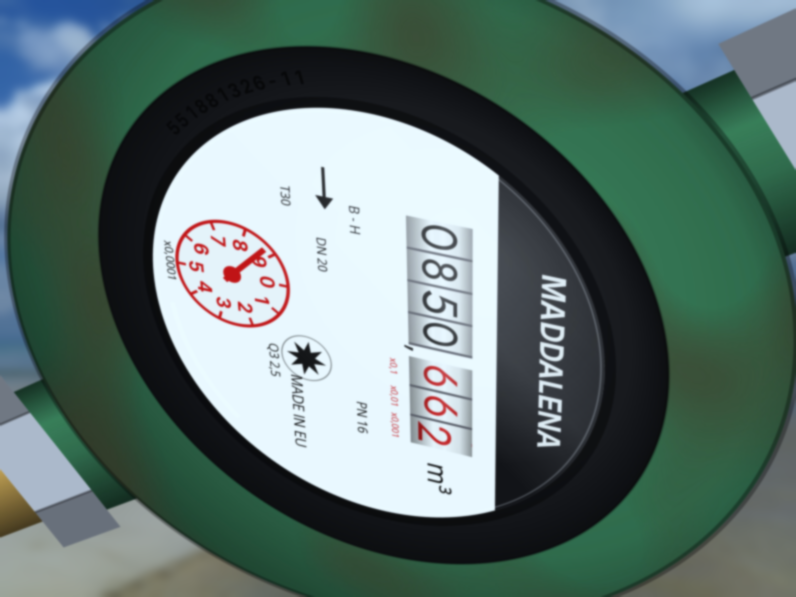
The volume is {"value": 850.6618, "unit": "m³"}
